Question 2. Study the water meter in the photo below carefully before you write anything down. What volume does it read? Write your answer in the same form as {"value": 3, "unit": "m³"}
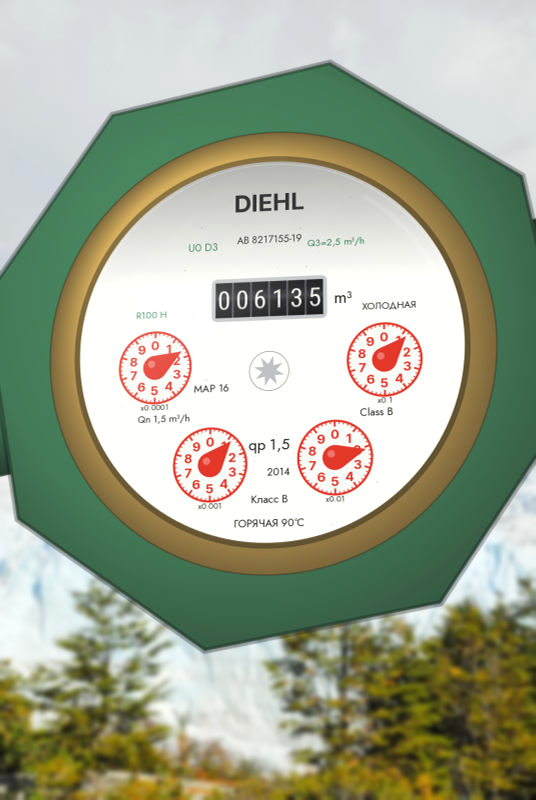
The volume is {"value": 6135.1211, "unit": "m³"}
